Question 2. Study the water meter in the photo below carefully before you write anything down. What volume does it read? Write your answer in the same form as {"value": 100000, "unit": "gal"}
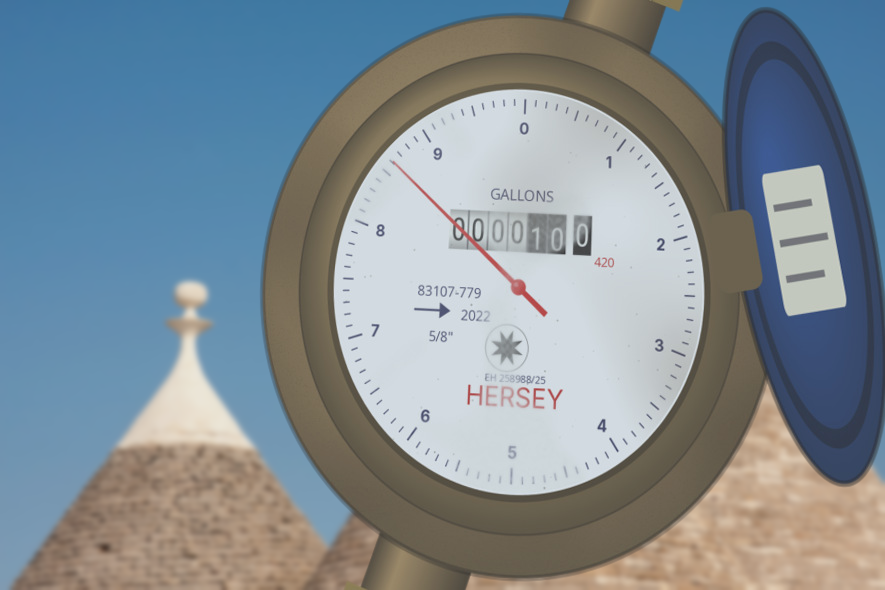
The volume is {"value": 98.6, "unit": "gal"}
